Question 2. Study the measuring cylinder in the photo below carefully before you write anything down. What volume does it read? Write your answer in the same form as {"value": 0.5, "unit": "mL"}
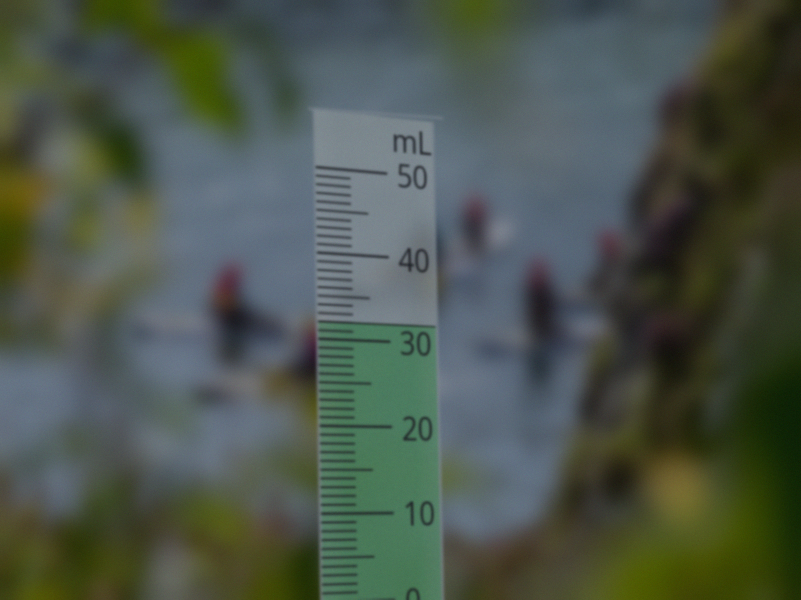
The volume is {"value": 32, "unit": "mL"}
